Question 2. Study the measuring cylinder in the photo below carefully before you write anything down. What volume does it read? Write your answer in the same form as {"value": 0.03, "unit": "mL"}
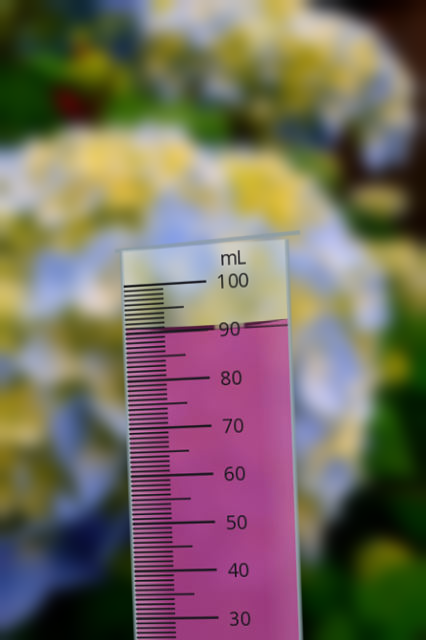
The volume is {"value": 90, "unit": "mL"}
